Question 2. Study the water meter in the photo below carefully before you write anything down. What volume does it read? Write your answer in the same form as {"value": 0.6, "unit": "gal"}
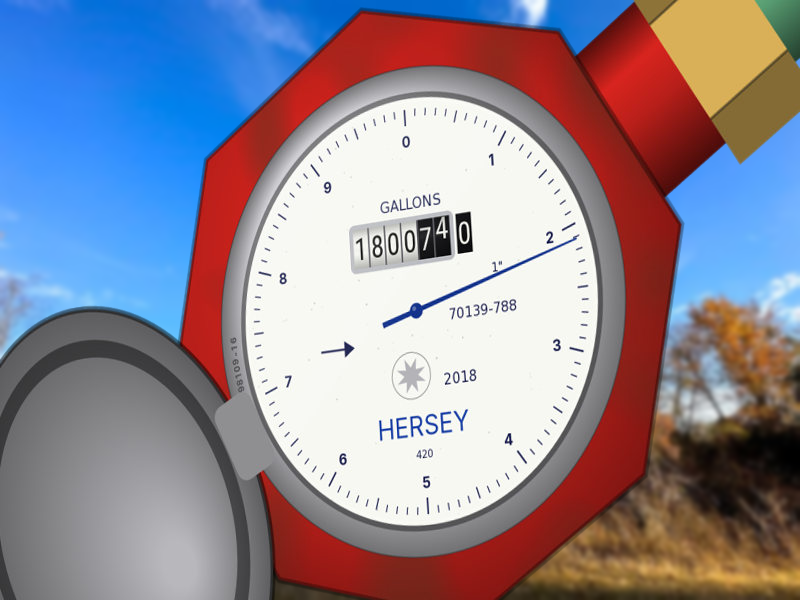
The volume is {"value": 1800742.1, "unit": "gal"}
